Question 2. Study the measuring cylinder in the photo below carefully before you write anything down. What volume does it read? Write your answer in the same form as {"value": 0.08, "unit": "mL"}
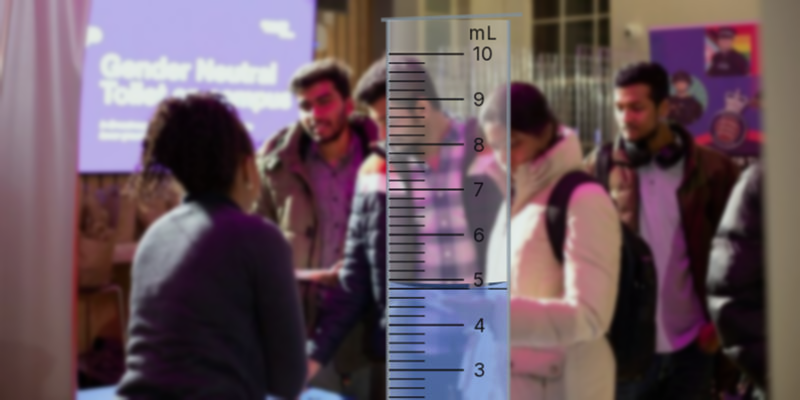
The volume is {"value": 4.8, "unit": "mL"}
